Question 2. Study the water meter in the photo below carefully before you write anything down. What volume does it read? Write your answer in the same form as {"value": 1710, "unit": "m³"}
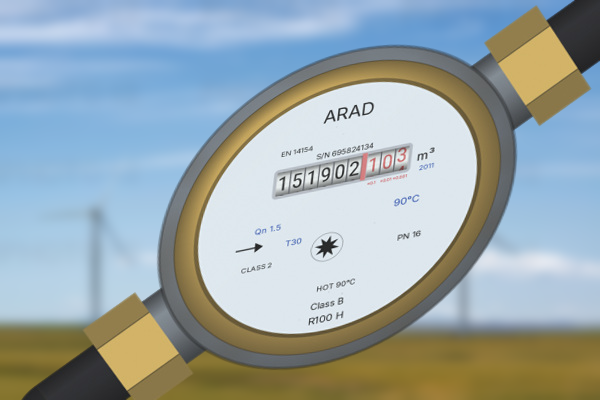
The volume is {"value": 151902.103, "unit": "m³"}
